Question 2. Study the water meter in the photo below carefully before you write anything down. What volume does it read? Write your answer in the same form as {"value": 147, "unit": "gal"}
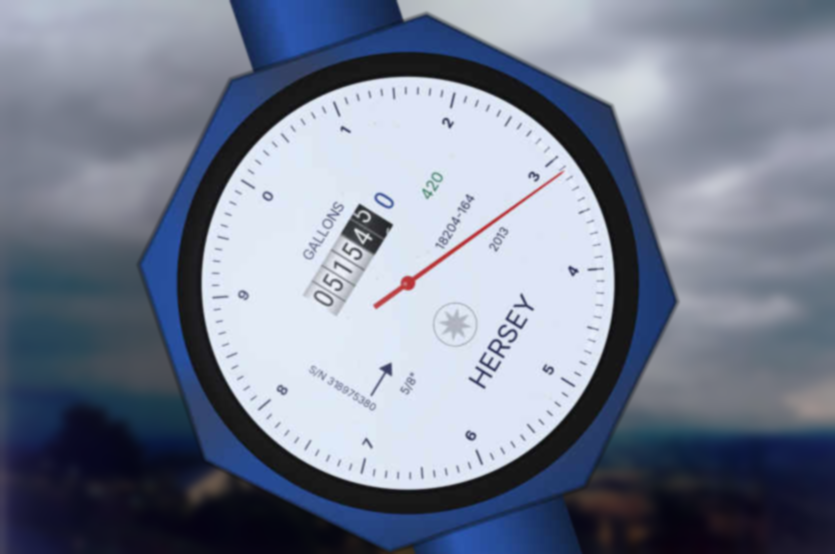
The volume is {"value": 515453.1, "unit": "gal"}
